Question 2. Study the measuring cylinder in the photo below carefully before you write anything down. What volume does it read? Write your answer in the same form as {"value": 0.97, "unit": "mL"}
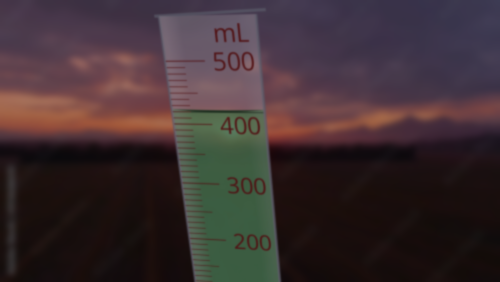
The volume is {"value": 420, "unit": "mL"}
